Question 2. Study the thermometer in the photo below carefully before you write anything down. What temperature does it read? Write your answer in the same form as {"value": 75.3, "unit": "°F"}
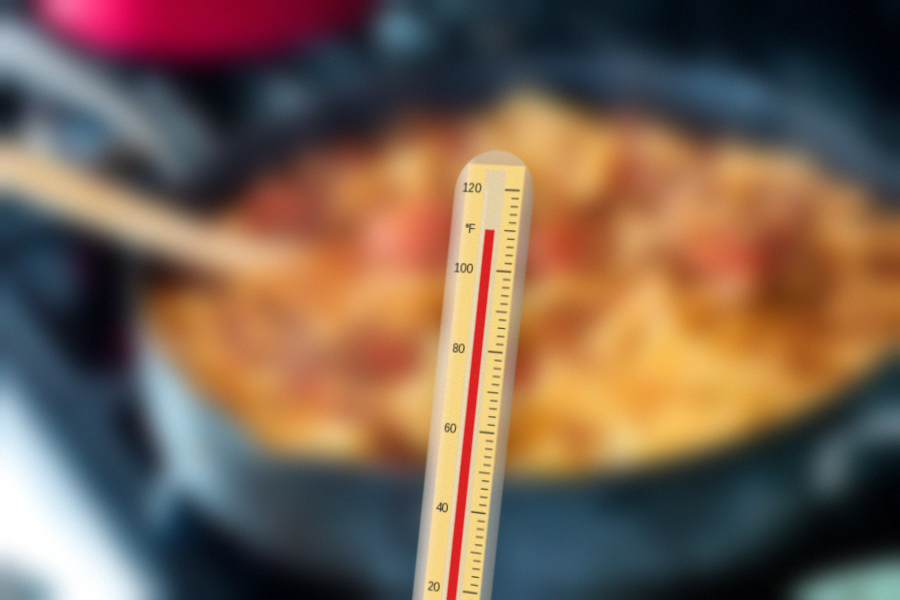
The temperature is {"value": 110, "unit": "°F"}
